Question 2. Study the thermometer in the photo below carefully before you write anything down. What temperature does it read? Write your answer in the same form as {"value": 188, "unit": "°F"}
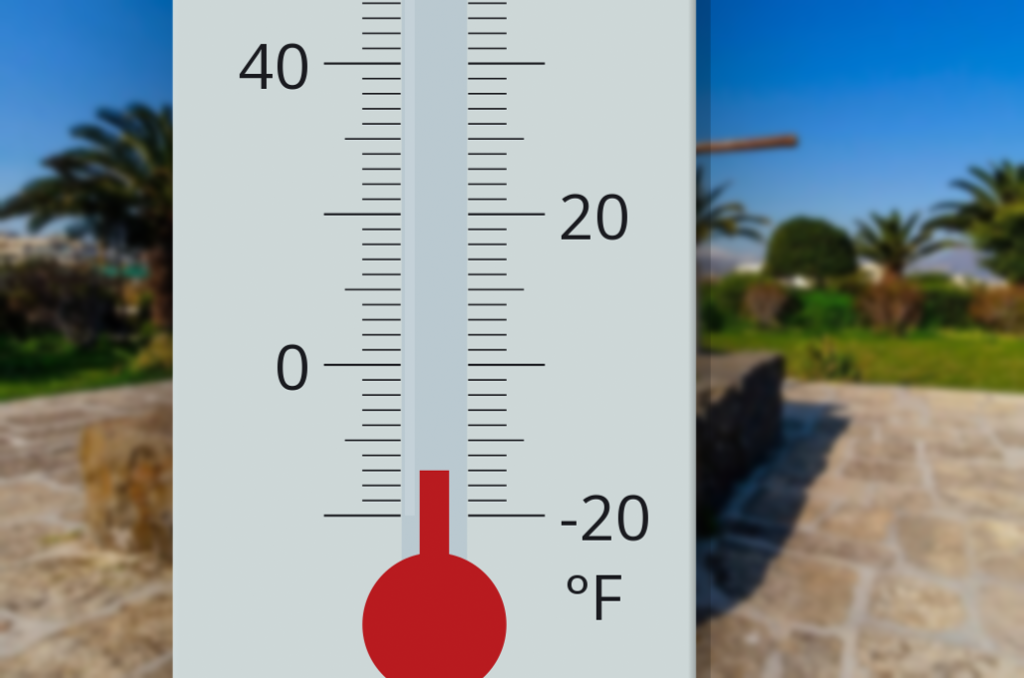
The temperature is {"value": -14, "unit": "°F"}
